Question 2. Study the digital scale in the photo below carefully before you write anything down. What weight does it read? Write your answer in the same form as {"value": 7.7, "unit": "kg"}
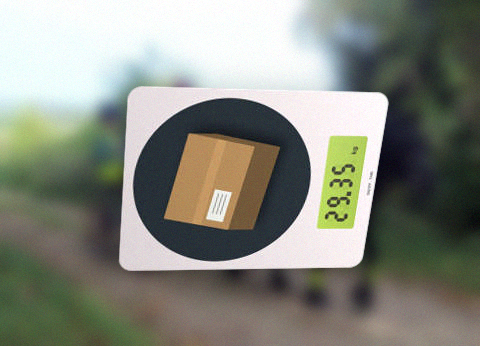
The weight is {"value": 29.35, "unit": "kg"}
